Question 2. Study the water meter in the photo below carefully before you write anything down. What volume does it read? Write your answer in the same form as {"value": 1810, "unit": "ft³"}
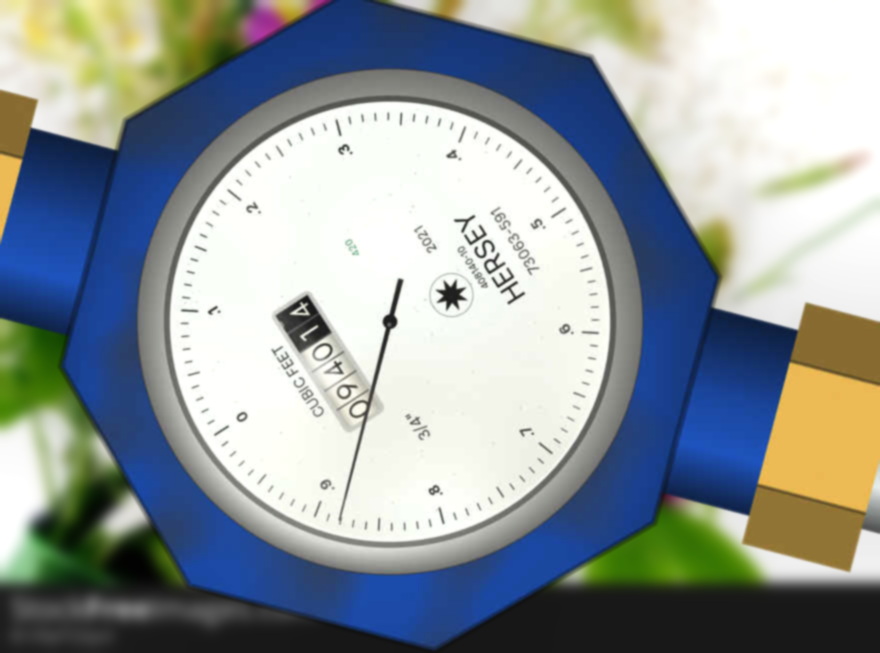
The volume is {"value": 94013.88, "unit": "ft³"}
